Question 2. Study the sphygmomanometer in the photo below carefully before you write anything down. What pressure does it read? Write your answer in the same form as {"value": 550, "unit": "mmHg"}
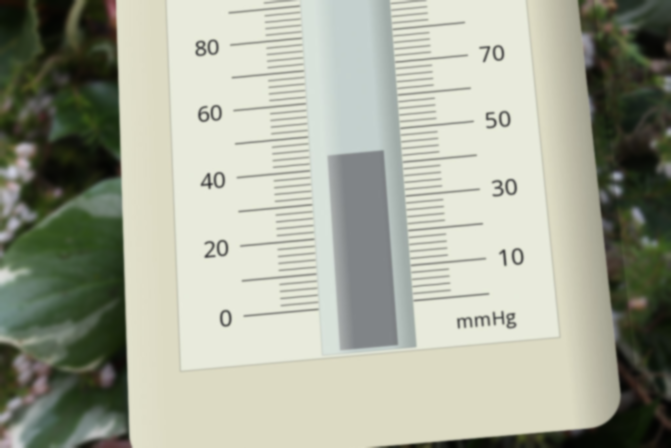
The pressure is {"value": 44, "unit": "mmHg"}
